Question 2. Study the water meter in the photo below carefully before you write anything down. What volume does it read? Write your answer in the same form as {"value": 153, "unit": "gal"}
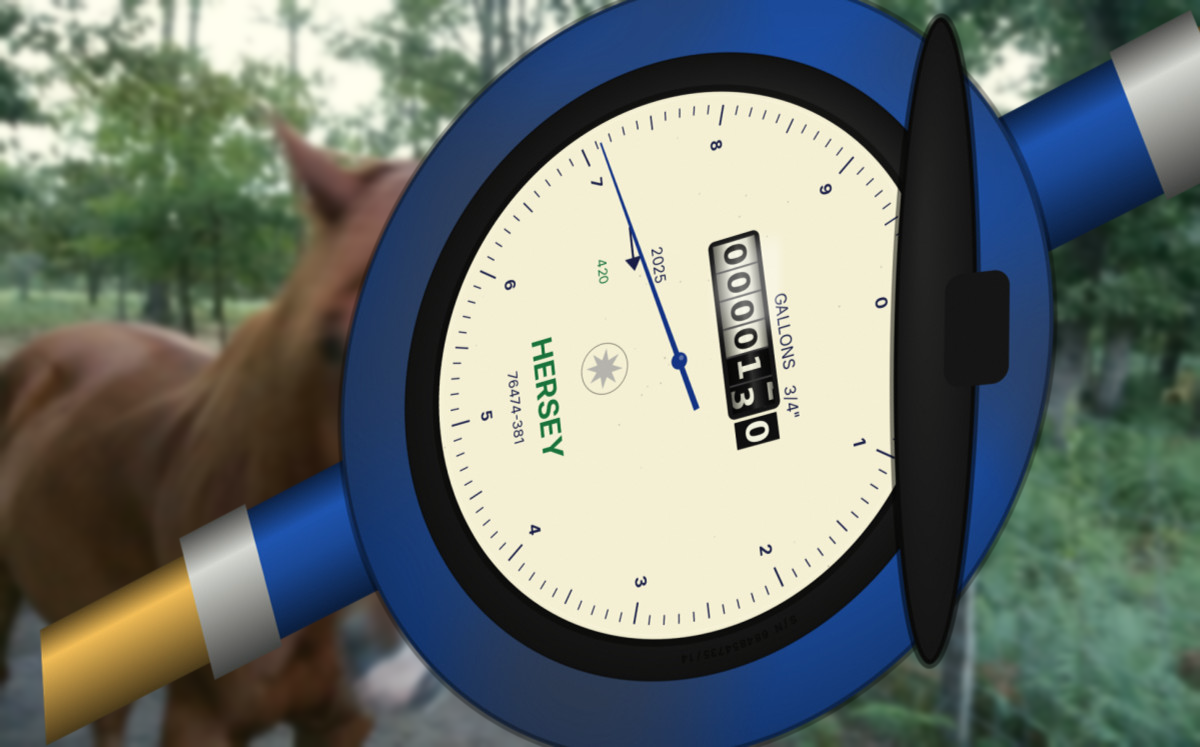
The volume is {"value": 127.1, "unit": "gal"}
